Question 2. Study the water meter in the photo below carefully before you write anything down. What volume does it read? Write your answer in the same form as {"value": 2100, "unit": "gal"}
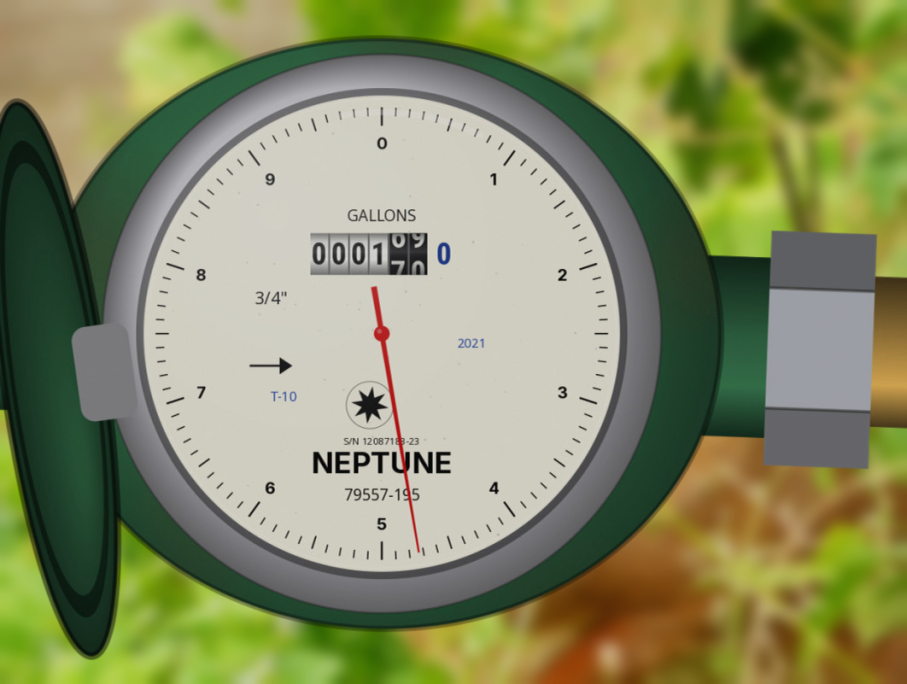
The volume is {"value": 1694.7, "unit": "gal"}
